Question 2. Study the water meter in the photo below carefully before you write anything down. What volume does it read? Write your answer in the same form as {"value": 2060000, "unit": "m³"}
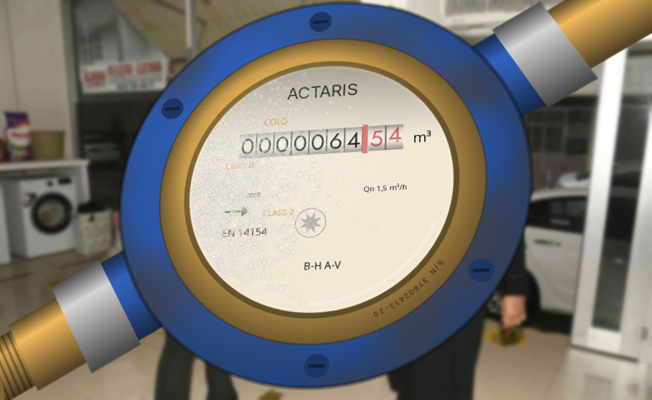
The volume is {"value": 64.54, "unit": "m³"}
